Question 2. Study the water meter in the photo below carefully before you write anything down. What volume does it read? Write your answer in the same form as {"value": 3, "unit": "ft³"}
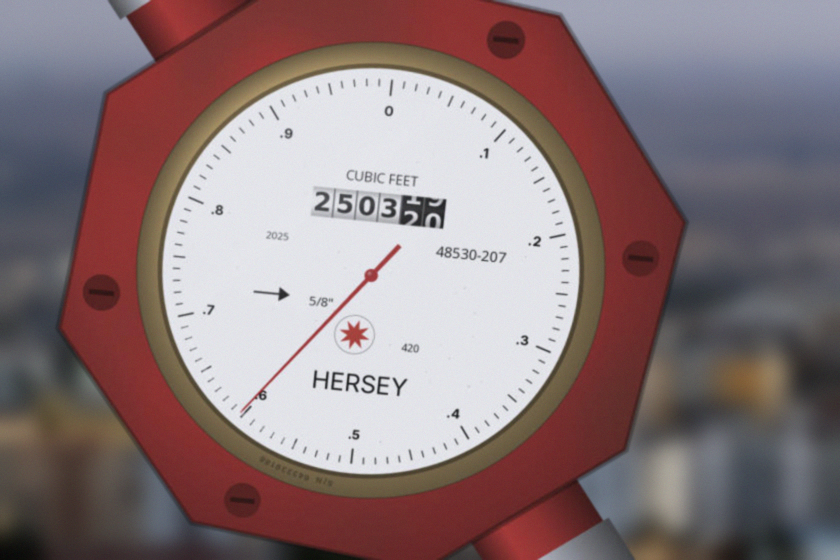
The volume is {"value": 250319.60, "unit": "ft³"}
